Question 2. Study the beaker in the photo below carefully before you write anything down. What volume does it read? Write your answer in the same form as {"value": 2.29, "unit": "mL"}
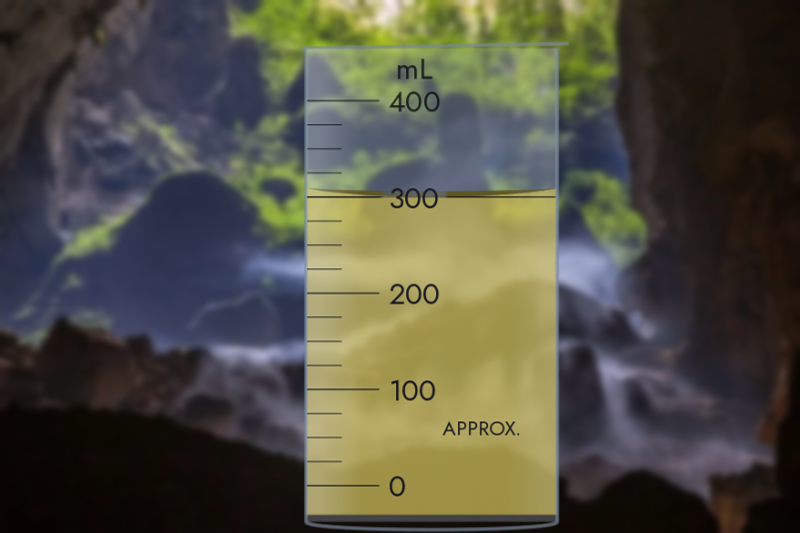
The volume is {"value": 300, "unit": "mL"}
